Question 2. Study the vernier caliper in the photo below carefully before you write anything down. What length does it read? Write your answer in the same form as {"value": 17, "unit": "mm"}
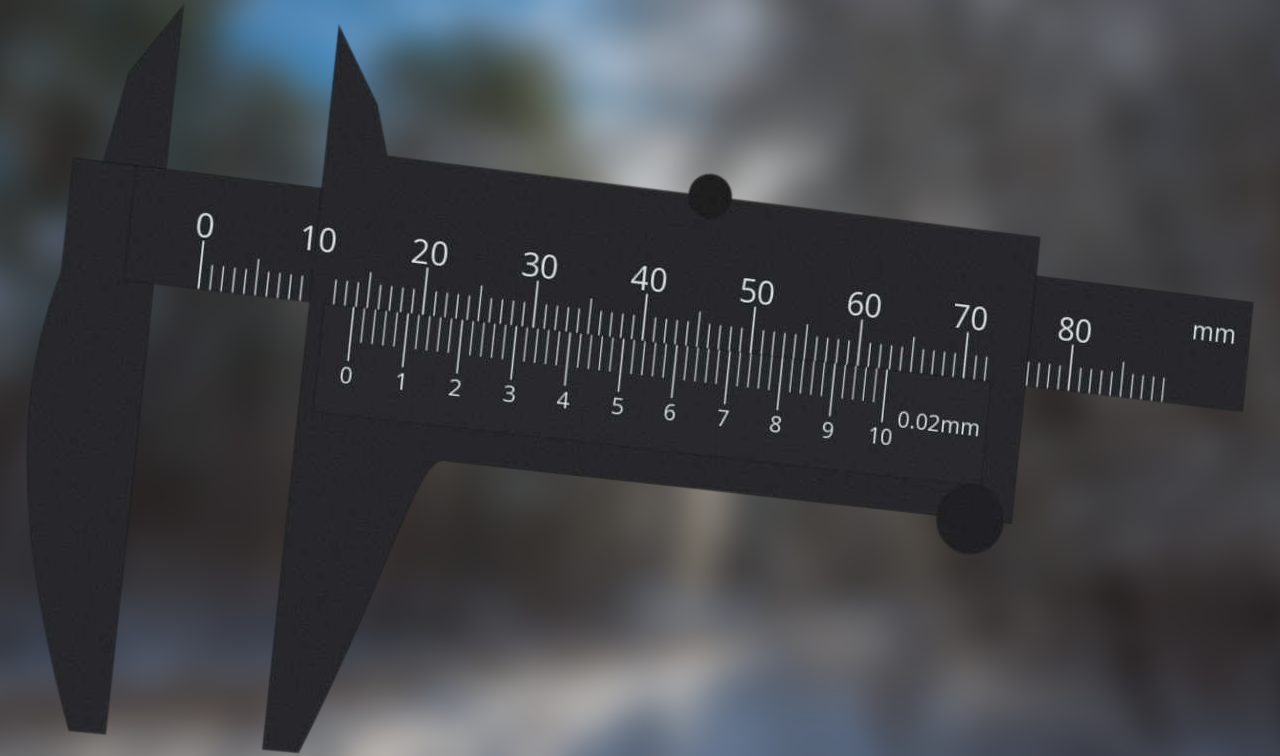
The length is {"value": 13.8, "unit": "mm"}
